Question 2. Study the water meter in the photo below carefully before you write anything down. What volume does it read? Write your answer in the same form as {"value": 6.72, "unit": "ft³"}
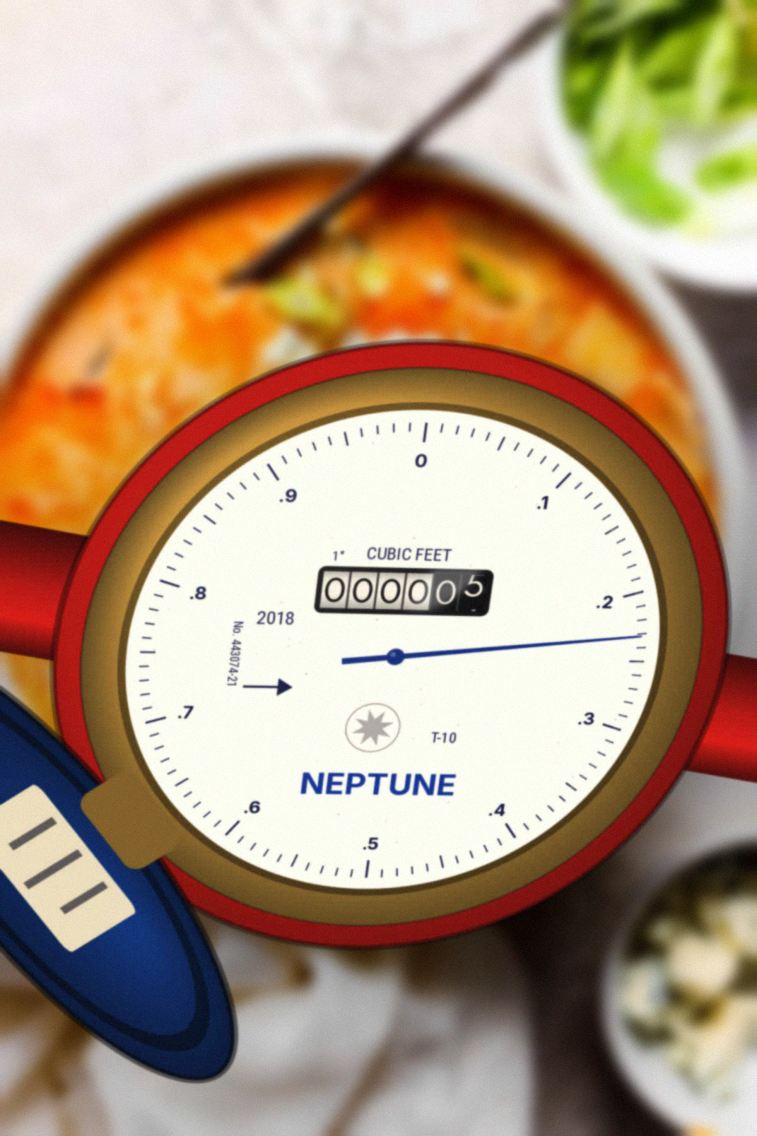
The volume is {"value": 5.23, "unit": "ft³"}
